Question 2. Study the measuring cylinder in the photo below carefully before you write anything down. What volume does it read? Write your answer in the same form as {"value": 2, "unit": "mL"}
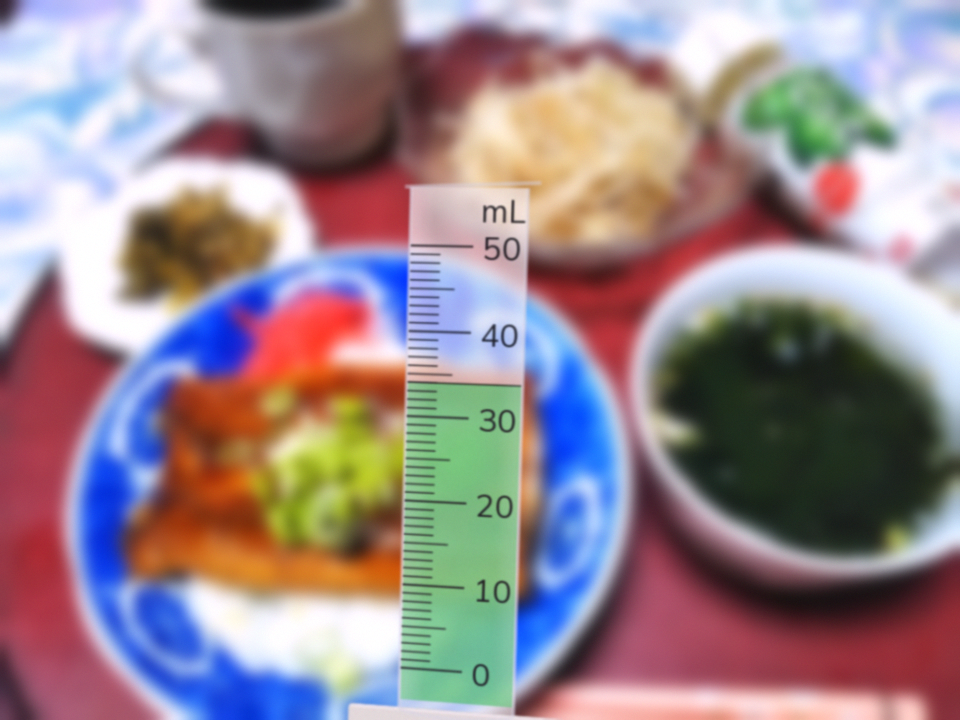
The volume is {"value": 34, "unit": "mL"}
